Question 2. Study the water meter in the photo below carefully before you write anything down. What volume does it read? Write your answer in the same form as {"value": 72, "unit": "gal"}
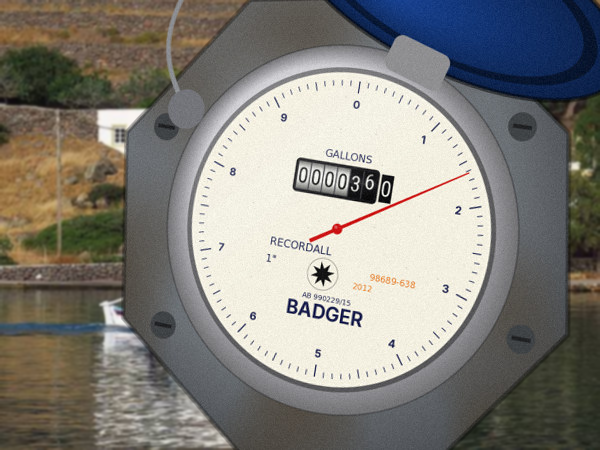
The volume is {"value": 361.6, "unit": "gal"}
